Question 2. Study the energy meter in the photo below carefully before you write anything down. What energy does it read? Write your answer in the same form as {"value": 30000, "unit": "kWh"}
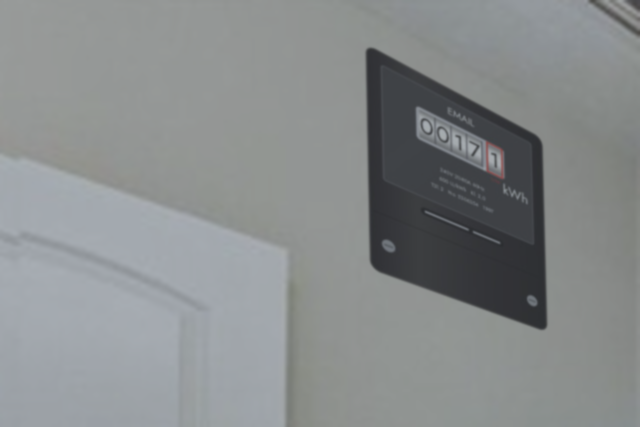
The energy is {"value": 17.1, "unit": "kWh"}
